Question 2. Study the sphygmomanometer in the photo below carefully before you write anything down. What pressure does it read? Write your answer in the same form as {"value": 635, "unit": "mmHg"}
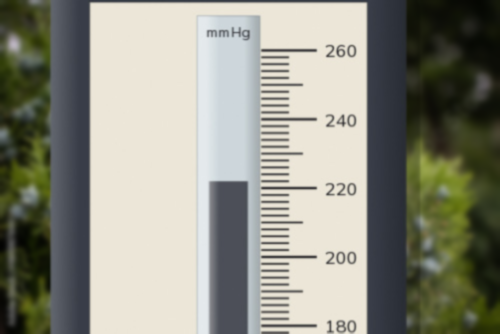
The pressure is {"value": 222, "unit": "mmHg"}
